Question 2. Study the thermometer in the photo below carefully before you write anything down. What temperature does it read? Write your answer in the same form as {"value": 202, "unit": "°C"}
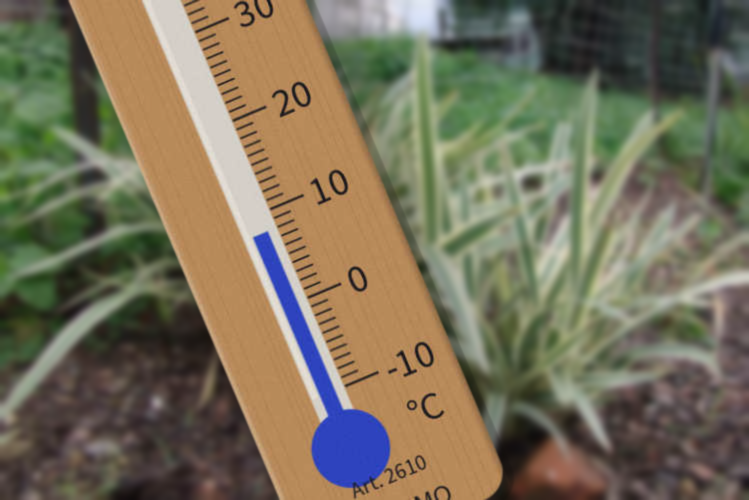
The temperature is {"value": 8, "unit": "°C"}
